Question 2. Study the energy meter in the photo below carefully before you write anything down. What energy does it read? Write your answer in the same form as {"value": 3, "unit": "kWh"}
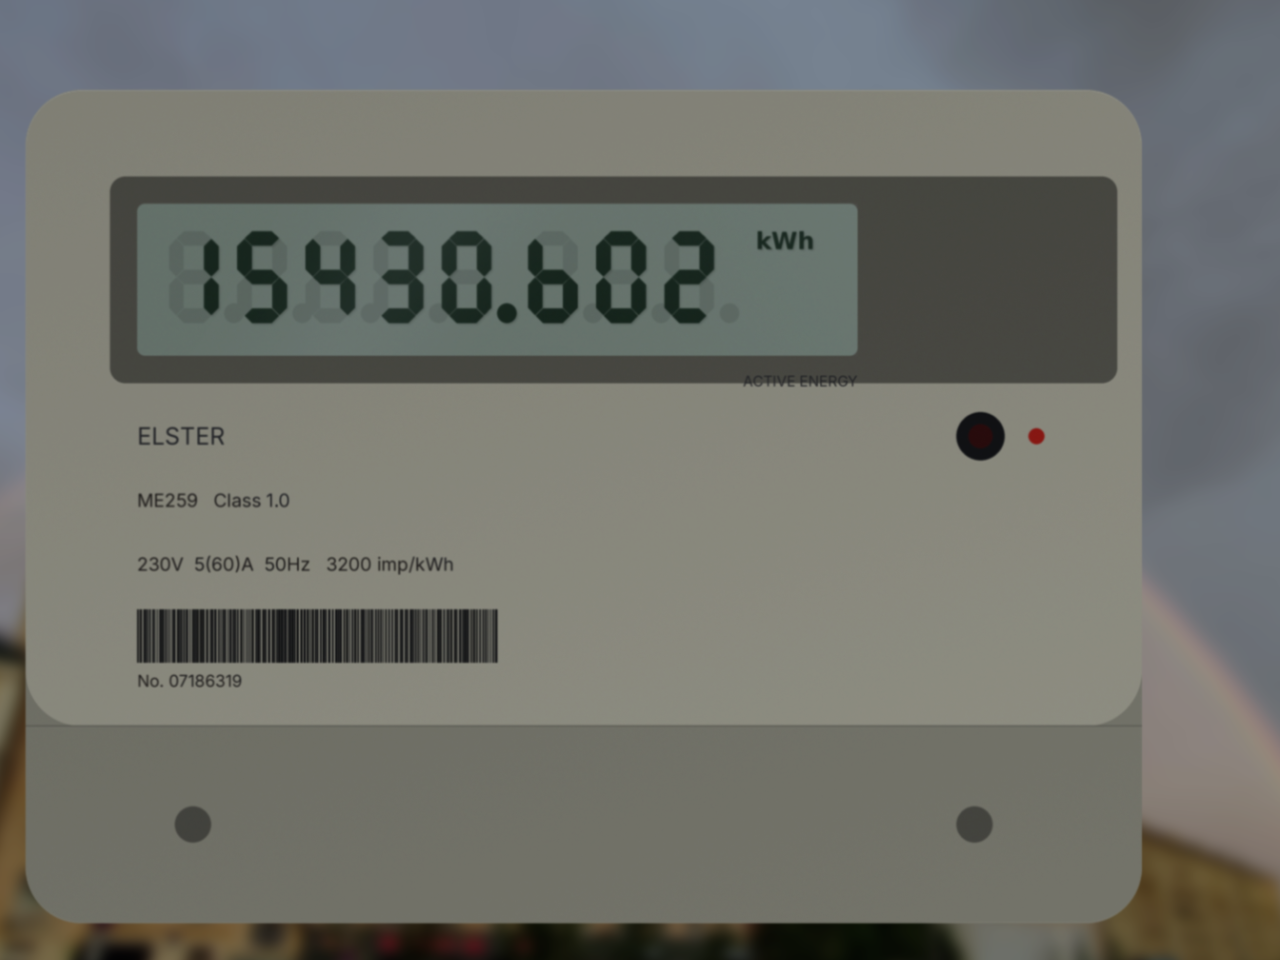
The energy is {"value": 15430.602, "unit": "kWh"}
